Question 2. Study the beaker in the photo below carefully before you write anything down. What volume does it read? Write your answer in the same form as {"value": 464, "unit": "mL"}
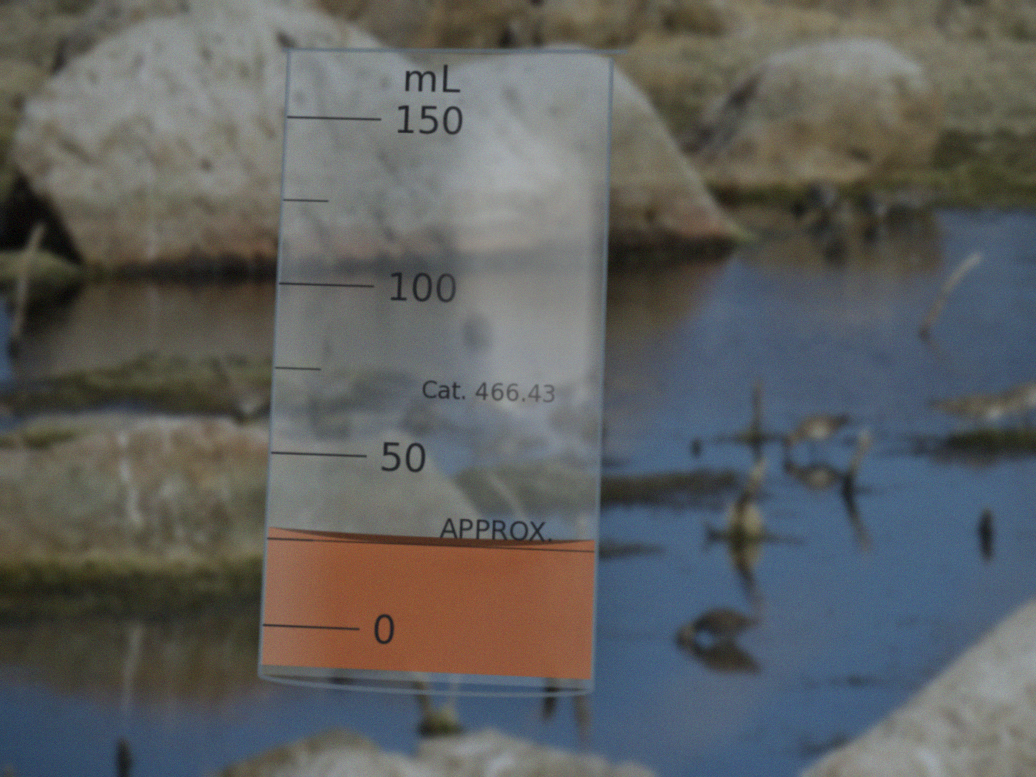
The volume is {"value": 25, "unit": "mL"}
